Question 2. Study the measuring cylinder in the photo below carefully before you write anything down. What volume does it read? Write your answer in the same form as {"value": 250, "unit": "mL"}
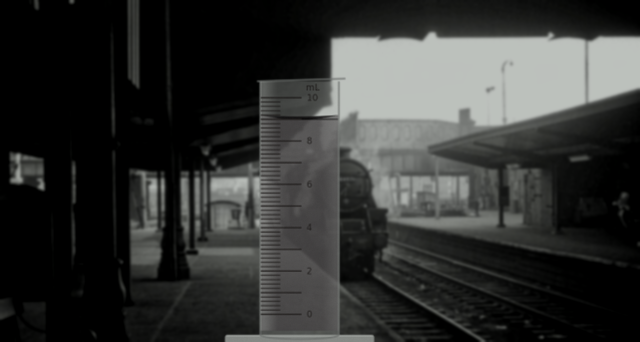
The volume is {"value": 9, "unit": "mL"}
